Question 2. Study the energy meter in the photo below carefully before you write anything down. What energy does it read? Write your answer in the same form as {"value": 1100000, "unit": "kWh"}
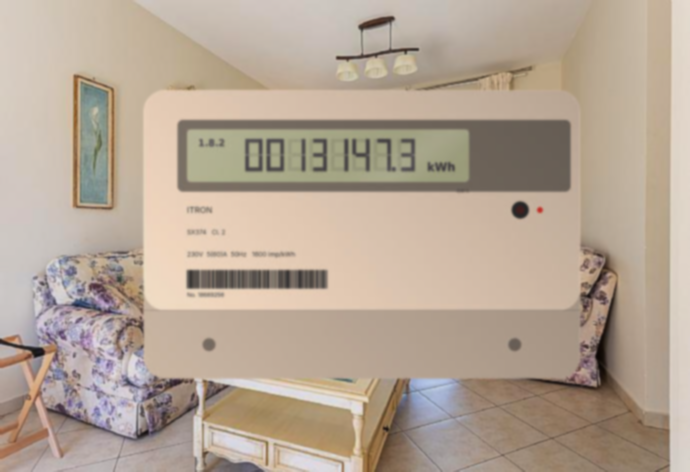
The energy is {"value": 13147.3, "unit": "kWh"}
